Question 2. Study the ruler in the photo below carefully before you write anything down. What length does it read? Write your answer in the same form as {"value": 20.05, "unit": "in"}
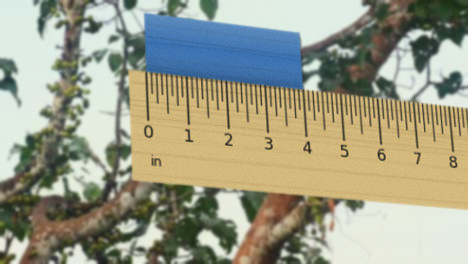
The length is {"value": 4, "unit": "in"}
